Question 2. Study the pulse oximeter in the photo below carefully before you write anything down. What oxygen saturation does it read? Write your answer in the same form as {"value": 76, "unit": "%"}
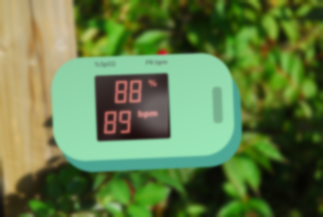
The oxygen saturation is {"value": 88, "unit": "%"}
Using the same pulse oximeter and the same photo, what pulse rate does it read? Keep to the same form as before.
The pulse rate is {"value": 89, "unit": "bpm"}
